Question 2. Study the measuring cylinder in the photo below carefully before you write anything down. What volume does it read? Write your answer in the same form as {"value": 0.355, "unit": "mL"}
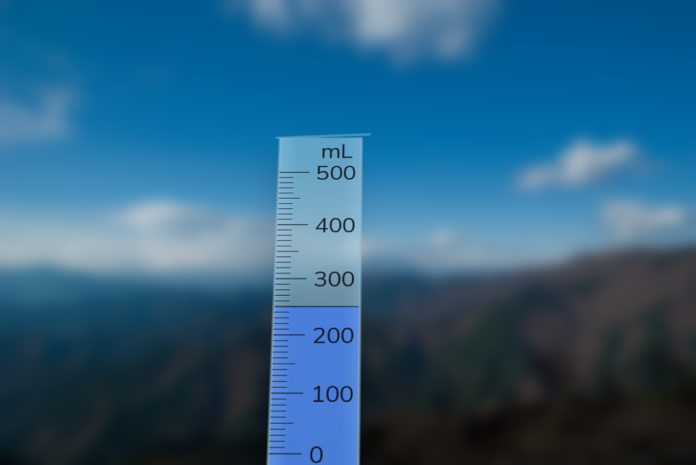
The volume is {"value": 250, "unit": "mL"}
